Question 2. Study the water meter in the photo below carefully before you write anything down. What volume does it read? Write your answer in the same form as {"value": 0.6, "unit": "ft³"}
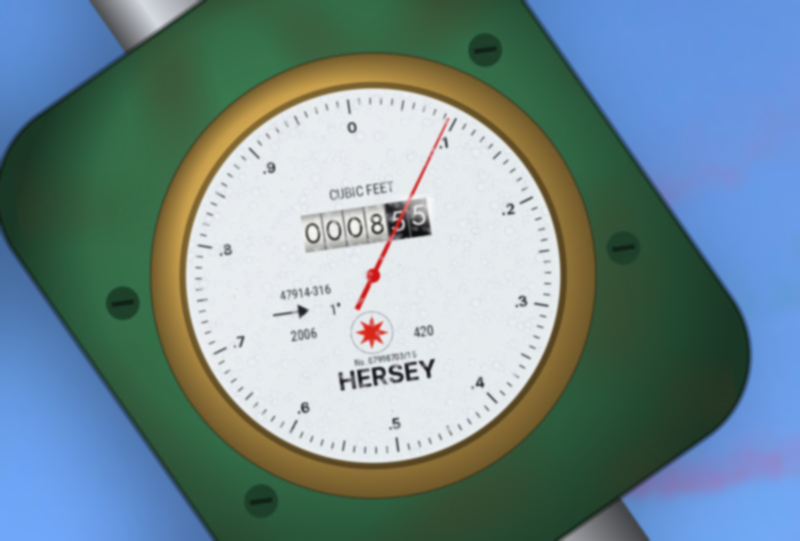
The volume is {"value": 855.09, "unit": "ft³"}
